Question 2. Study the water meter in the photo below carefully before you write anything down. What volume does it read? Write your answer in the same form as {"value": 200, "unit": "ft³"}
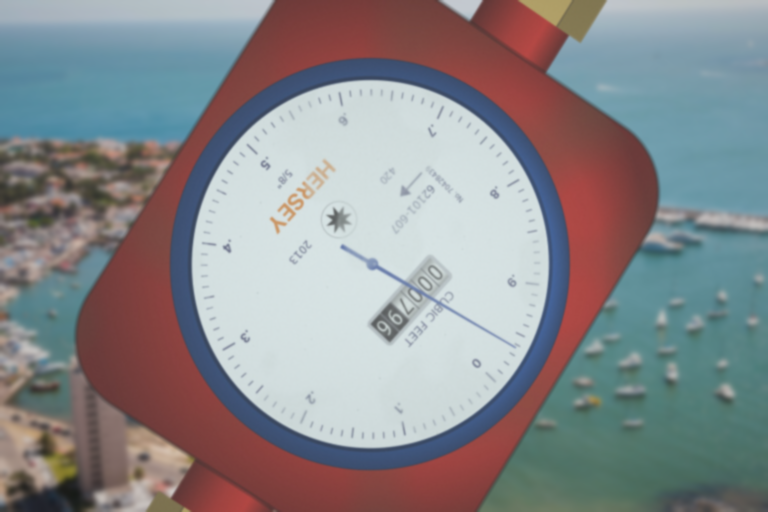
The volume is {"value": 795.96, "unit": "ft³"}
